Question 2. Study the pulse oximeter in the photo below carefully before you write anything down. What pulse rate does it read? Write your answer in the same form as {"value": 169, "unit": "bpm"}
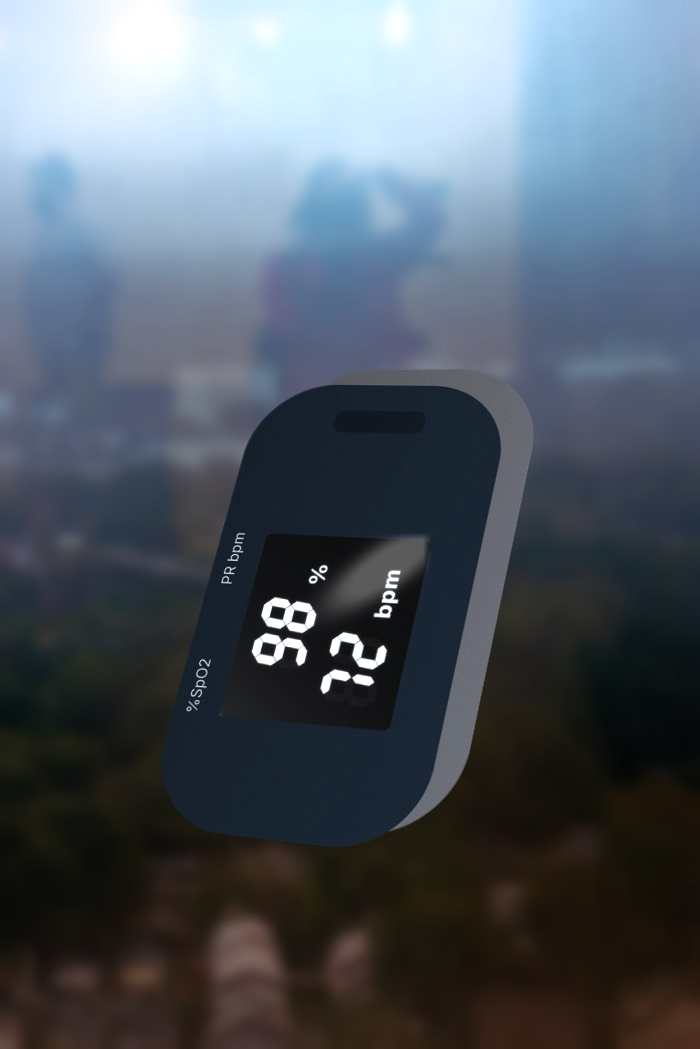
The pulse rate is {"value": 72, "unit": "bpm"}
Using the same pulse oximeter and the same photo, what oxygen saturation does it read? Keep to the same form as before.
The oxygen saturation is {"value": 98, "unit": "%"}
